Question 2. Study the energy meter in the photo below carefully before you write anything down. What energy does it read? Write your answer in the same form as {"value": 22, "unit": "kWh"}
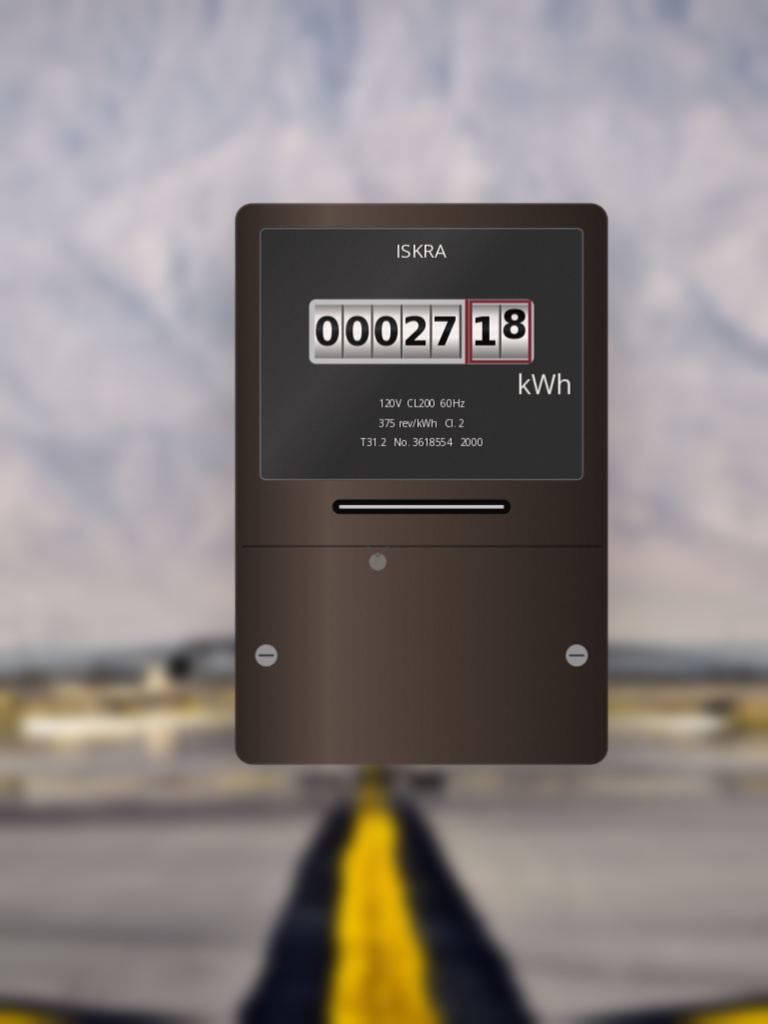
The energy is {"value": 27.18, "unit": "kWh"}
